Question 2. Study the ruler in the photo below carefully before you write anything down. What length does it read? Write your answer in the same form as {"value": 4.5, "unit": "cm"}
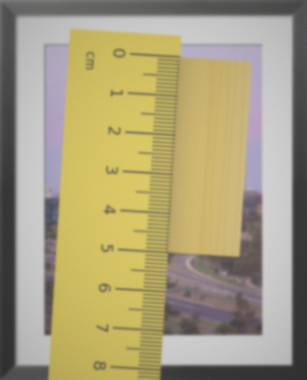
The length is {"value": 5, "unit": "cm"}
